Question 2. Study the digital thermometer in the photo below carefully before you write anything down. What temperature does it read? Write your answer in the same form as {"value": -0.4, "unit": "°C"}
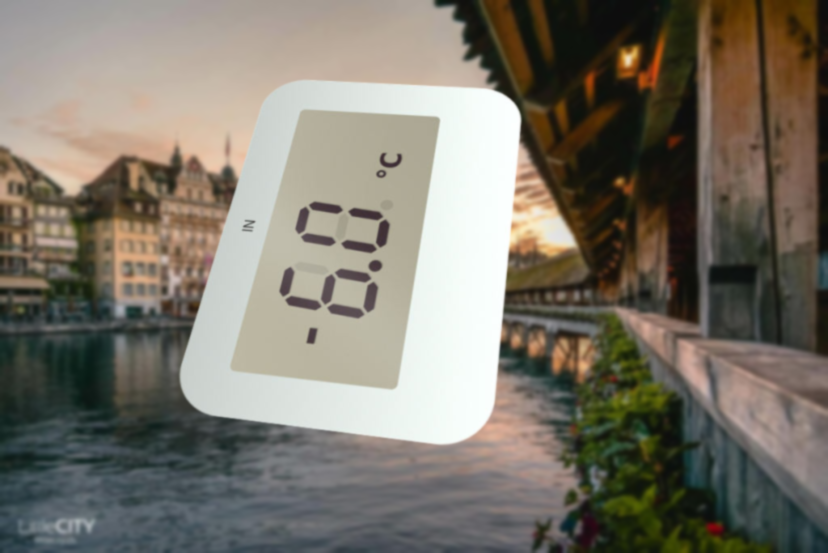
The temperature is {"value": -6.0, "unit": "°C"}
